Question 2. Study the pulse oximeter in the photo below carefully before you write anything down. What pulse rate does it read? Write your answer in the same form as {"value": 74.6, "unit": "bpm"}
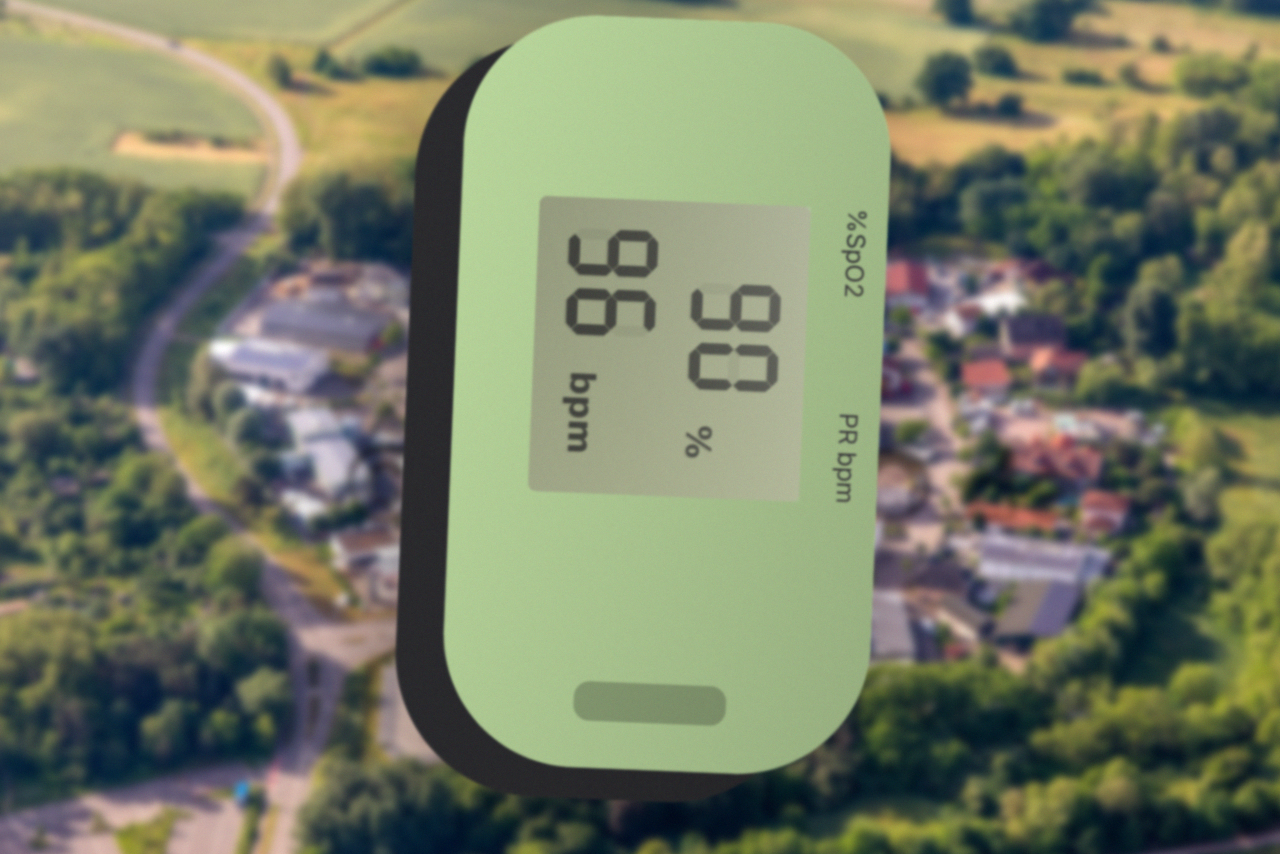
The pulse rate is {"value": 96, "unit": "bpm"}
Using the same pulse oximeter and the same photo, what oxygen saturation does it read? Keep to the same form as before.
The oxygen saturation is {"value": 90, "unit": "%"}
